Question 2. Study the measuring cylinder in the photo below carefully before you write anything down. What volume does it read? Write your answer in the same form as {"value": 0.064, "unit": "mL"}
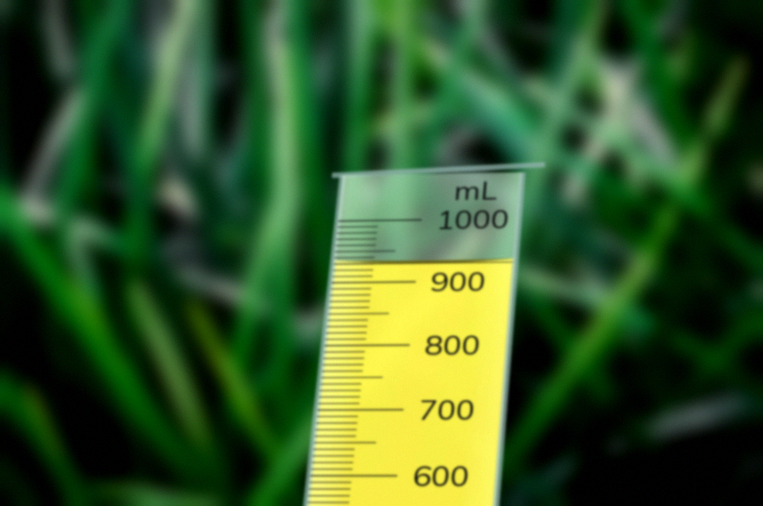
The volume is {"value": 930, "unit": "mL"}
